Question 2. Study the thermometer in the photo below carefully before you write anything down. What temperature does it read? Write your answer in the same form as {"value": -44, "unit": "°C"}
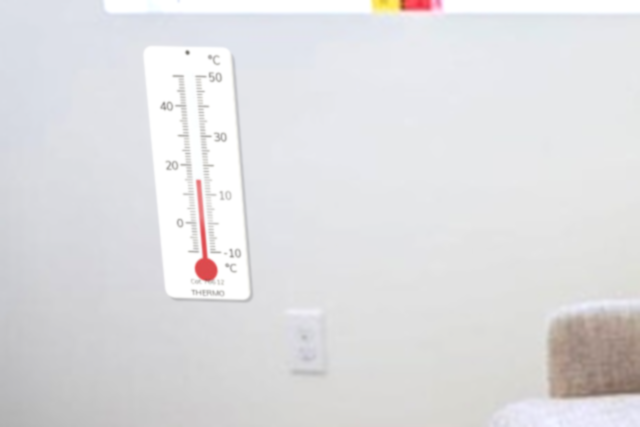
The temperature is {"value": 15, "unit": "°C"}
